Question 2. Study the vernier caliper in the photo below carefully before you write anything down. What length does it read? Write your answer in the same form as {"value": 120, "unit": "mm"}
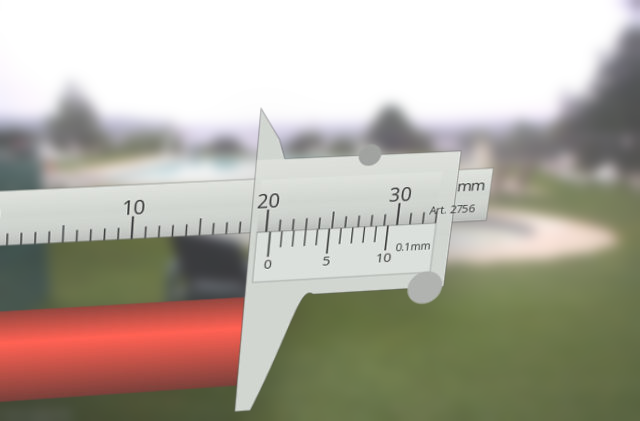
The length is {"value": 20.3, "unit": "mm"}
